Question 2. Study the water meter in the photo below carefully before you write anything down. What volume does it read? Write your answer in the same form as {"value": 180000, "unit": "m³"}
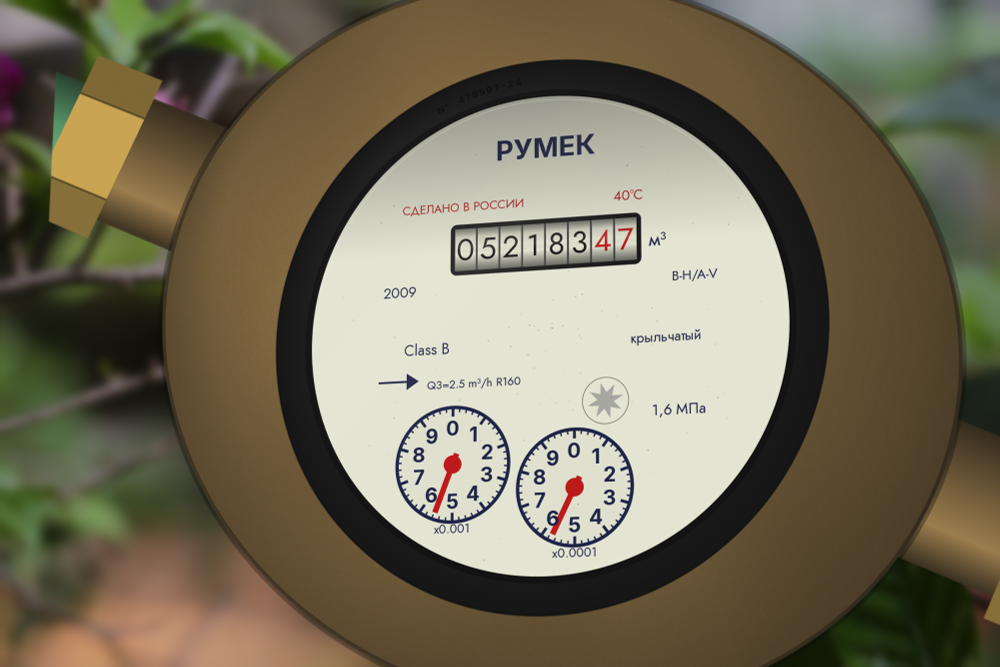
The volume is {"value": 52183.4755, "unit": "m³"}
